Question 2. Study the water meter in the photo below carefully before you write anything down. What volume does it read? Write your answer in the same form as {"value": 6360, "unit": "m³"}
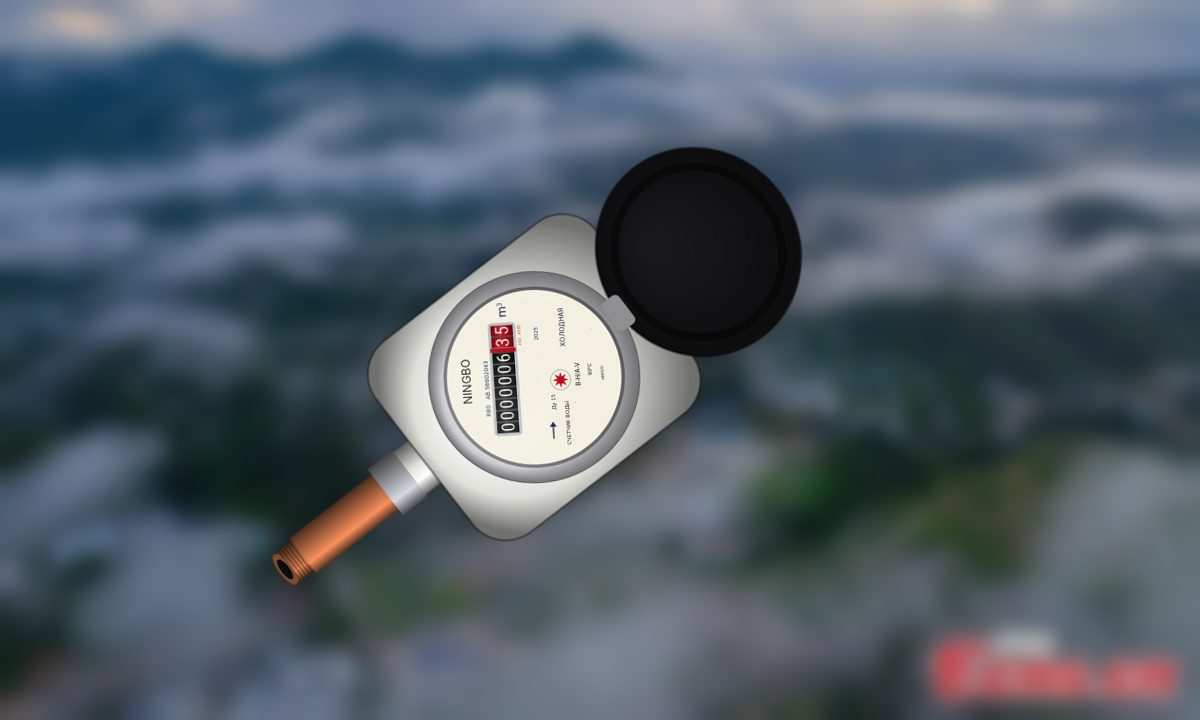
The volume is {"value": 6.35, "unit": "m³"}
